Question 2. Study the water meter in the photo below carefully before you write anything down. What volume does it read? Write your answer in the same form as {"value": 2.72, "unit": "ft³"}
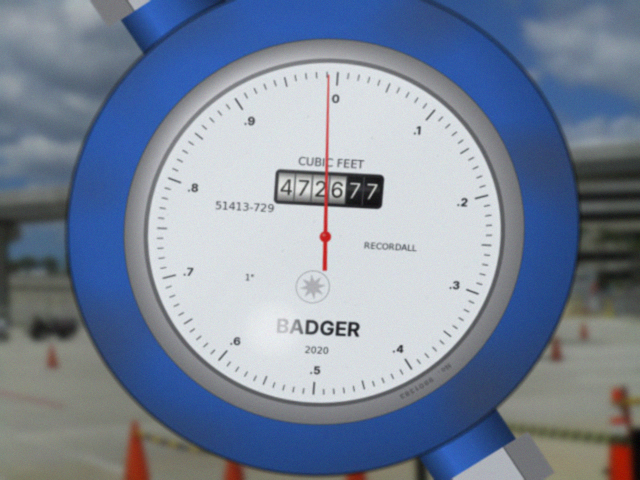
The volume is {"value": 472676.99, "unit": "ft³"}
